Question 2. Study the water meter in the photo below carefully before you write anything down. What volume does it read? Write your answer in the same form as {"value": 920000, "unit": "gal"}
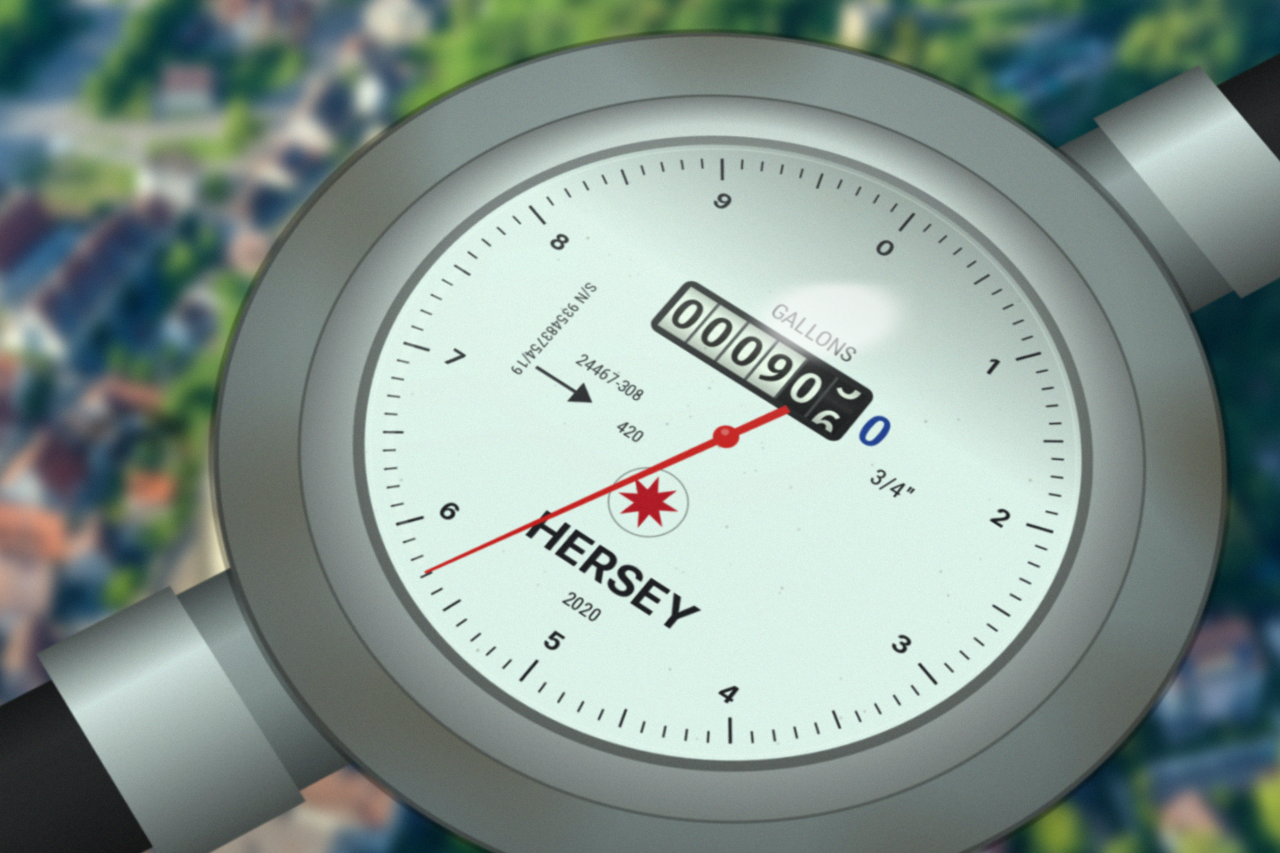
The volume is {"value": 9055.7, "unit": "gal"}
